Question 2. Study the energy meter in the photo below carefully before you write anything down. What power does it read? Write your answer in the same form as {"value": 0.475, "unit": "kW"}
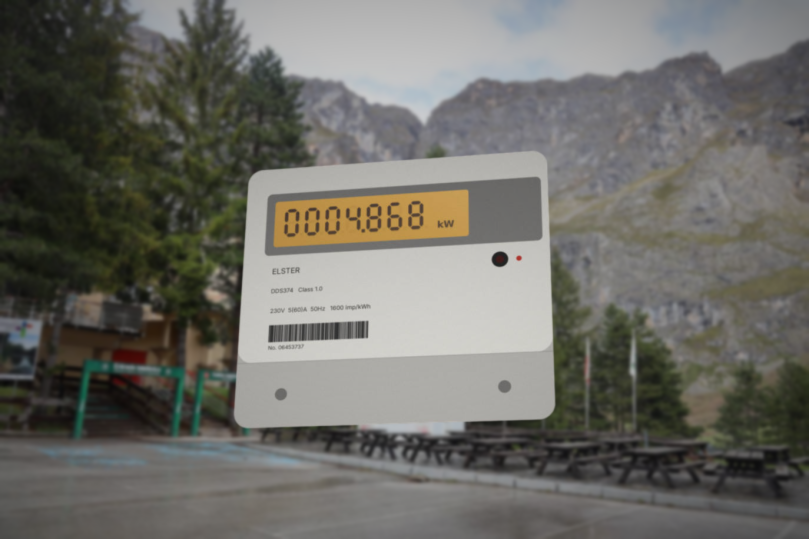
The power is {"value": 4.868, "unit": "kW"}
